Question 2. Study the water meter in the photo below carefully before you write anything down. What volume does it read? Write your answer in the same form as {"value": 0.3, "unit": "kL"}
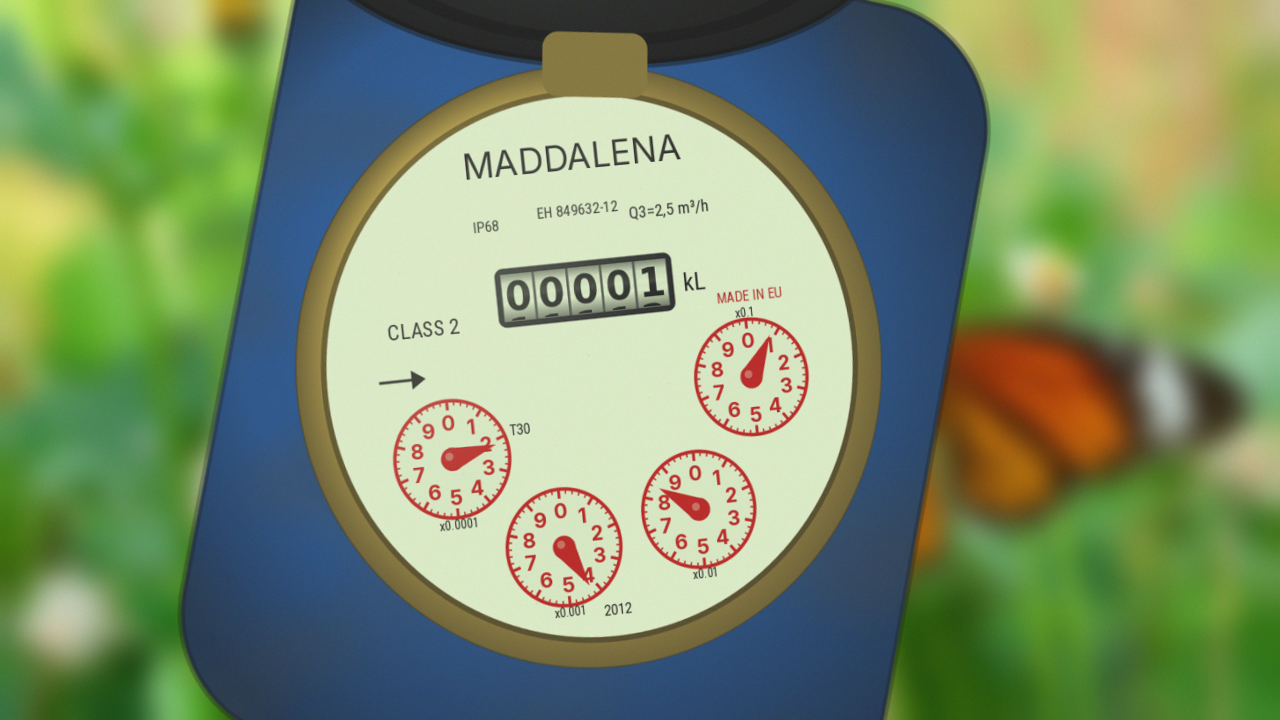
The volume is {"value": 1.0842, "unit": "kL"}
